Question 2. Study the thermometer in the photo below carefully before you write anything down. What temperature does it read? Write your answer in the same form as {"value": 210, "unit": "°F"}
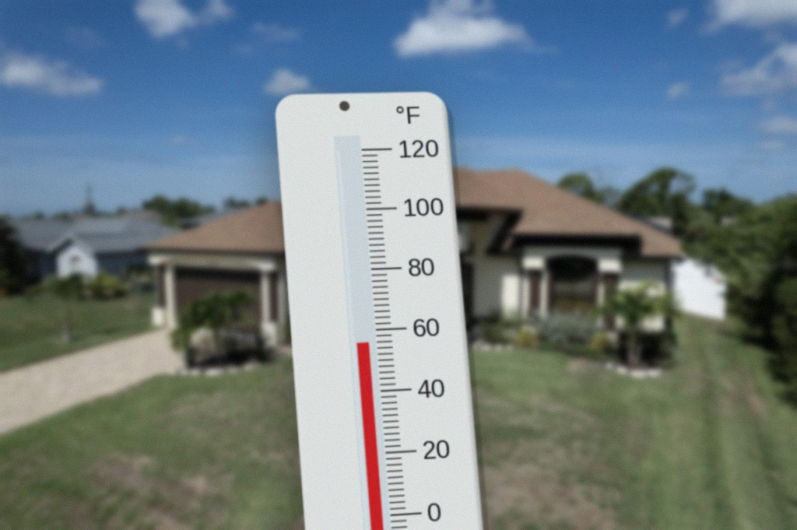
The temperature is {"value": 56, "unit": "°F"}
